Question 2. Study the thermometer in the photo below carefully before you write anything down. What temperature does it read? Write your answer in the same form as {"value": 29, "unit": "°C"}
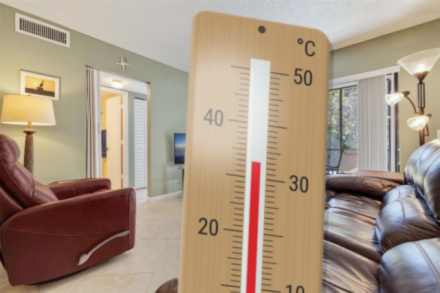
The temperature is {"value": 33, "unit": "°C"}
